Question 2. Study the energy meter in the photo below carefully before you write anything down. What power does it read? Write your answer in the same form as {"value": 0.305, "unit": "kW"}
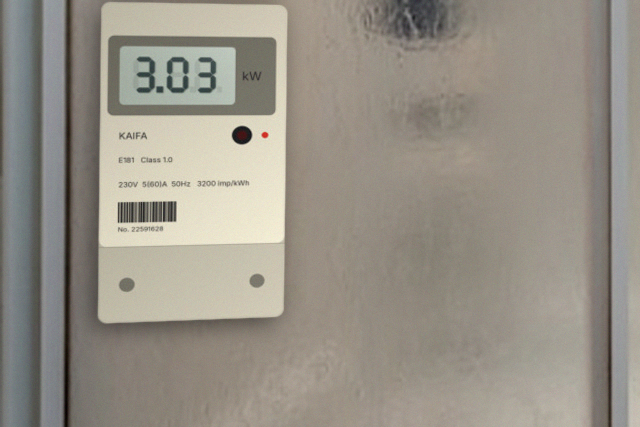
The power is {"value": 3.03, "unit": "kW"}
